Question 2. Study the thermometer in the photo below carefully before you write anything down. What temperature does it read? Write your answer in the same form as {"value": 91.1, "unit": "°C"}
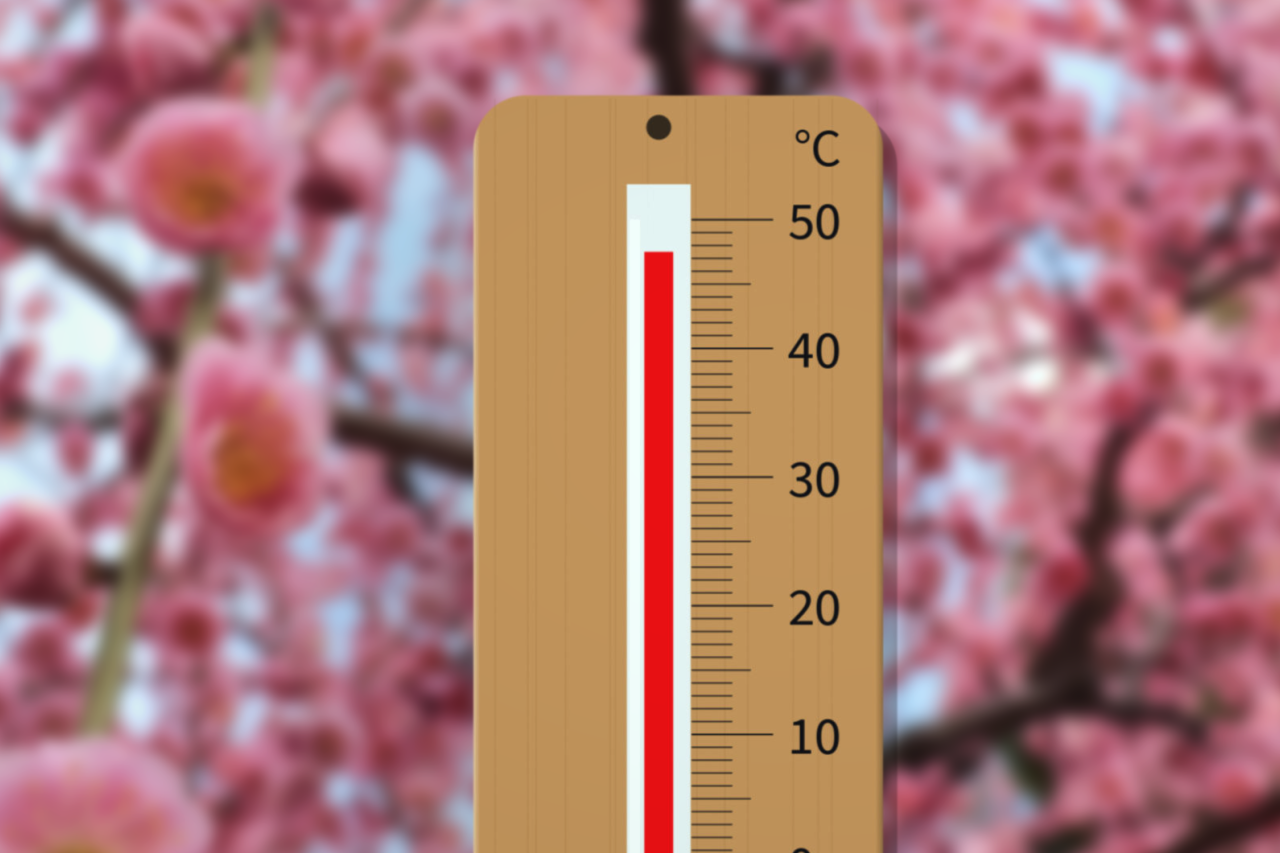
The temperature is {"value": 47.5, "unit": "°C"}
